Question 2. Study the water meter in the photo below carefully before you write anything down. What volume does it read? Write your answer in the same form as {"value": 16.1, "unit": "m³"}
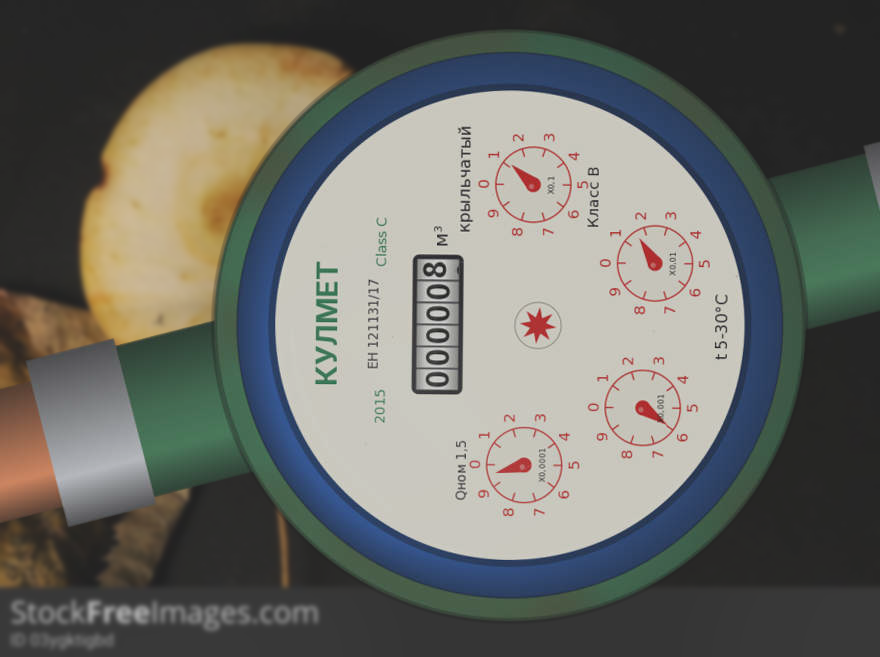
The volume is {"value": 8.1159, "unit": "m³"}
